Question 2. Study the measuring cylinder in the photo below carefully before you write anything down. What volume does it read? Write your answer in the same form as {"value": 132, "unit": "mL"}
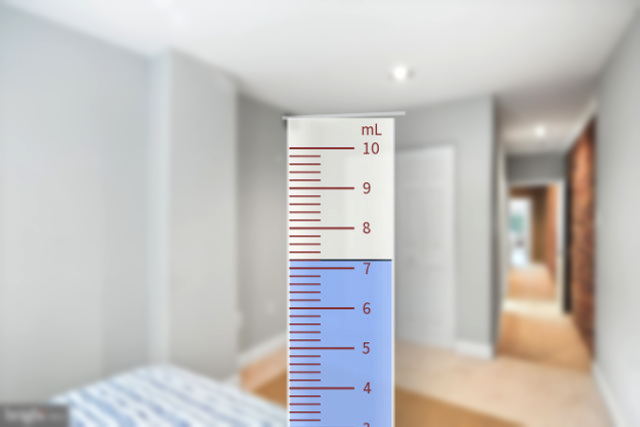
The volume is {"value": 7.2, "unit": "mL"}
